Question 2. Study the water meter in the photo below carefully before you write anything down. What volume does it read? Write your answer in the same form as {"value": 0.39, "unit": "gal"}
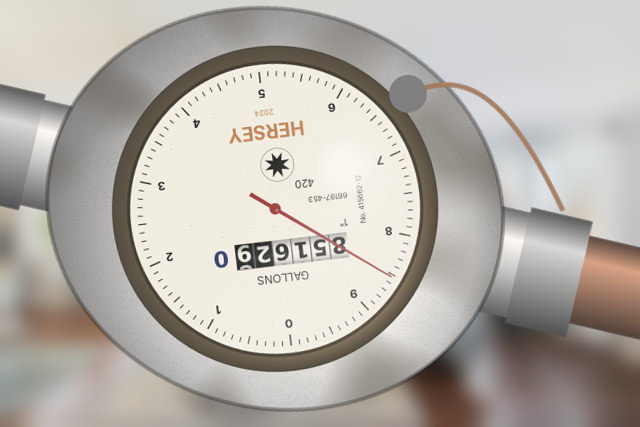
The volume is {"value": 8516288.5, "unit": "gal"}
